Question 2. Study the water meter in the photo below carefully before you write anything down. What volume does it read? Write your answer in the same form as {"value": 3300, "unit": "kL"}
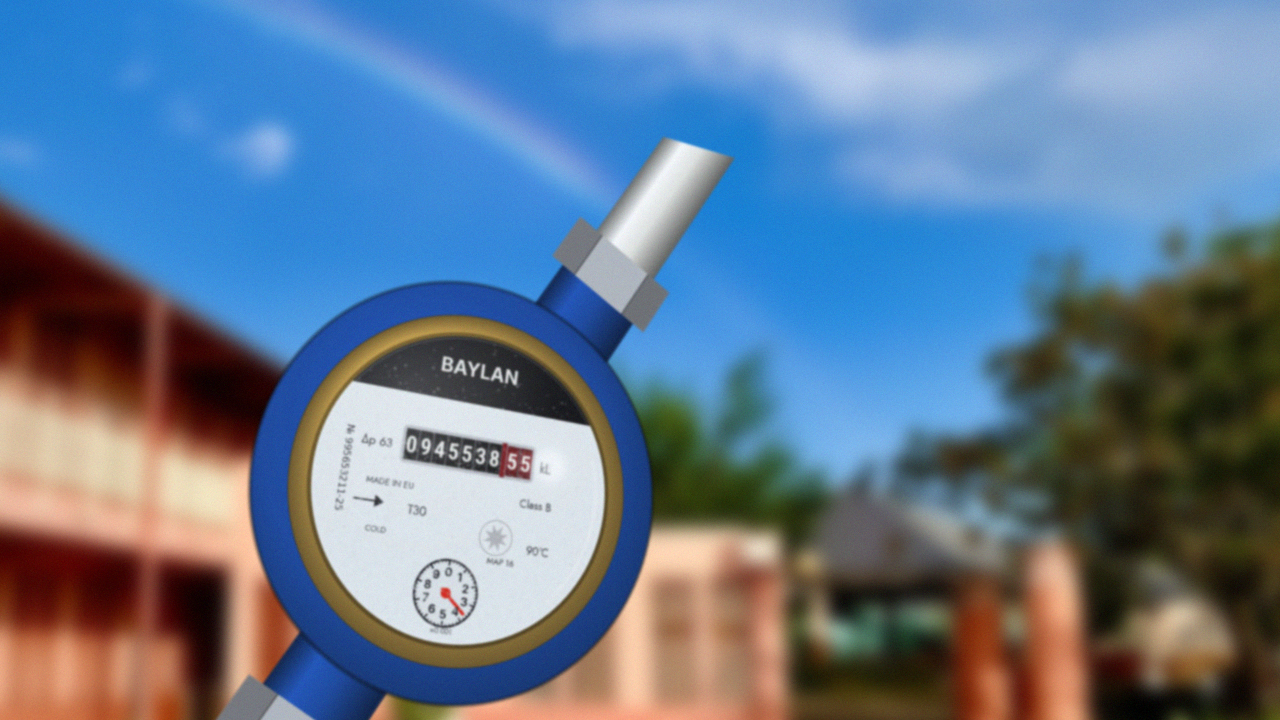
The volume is {"value": 945538.553, "unit": "kL"}
